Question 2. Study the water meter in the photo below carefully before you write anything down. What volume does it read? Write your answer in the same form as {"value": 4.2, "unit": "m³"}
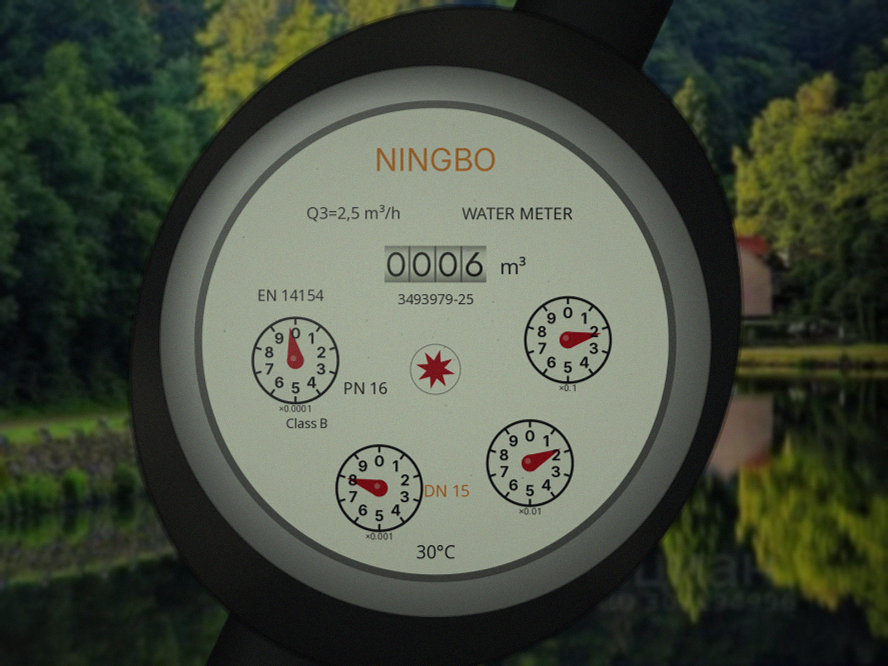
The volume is {"value": 6.2179, "unit": "m³"}
